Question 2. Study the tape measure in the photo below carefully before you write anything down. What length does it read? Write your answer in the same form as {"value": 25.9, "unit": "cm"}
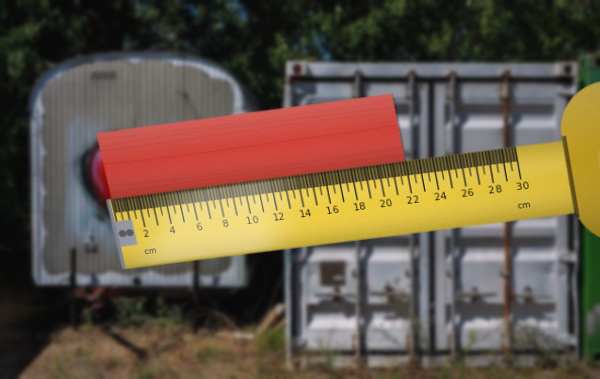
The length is {"value": 22, "unit": "cm"}
